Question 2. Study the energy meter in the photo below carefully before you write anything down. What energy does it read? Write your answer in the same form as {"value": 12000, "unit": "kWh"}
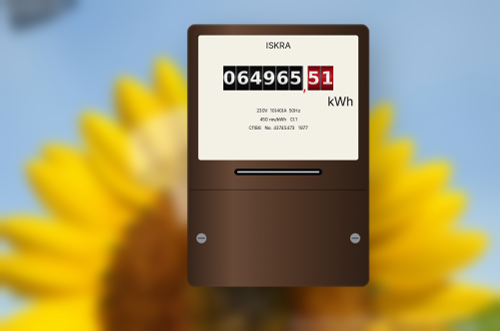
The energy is {"value": 64965.51, "unit": "kWh"}
